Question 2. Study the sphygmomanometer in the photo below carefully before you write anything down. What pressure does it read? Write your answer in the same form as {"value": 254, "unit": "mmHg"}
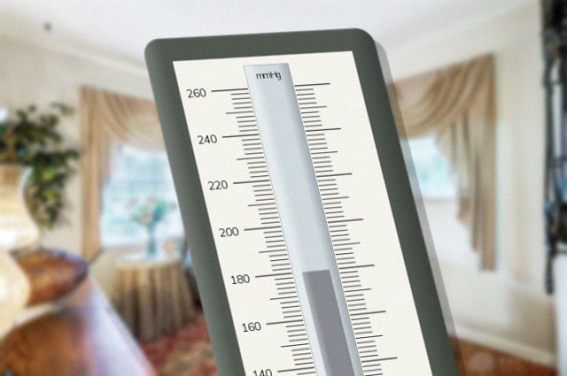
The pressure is {"value": 180, "unit": "mmHg"}
